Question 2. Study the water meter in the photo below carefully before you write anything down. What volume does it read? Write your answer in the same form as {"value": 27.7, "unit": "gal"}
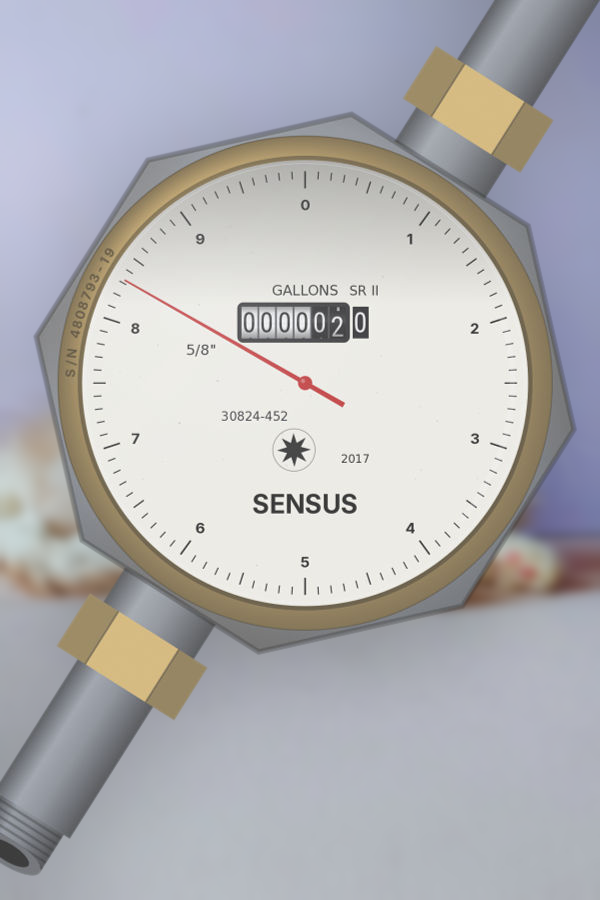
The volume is {"value": 18.3, "unit": "gal"}
